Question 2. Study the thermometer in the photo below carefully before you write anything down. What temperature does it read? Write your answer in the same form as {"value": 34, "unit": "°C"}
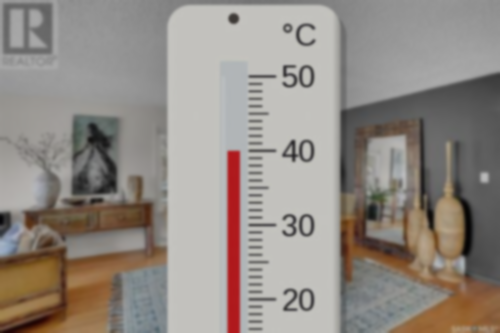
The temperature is {"value": 40, "unit": "°C"}
